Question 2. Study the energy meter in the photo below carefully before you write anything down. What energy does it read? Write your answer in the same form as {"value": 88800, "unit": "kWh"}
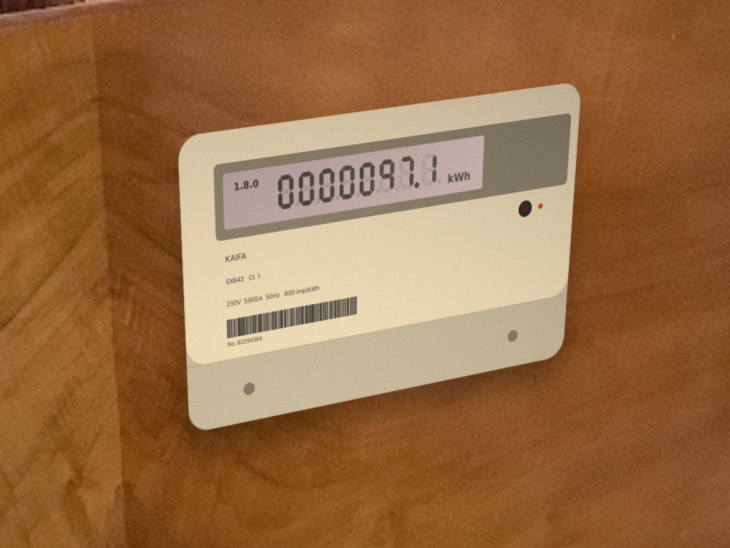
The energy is {"value": 97.1, "unit": "kWh"}
